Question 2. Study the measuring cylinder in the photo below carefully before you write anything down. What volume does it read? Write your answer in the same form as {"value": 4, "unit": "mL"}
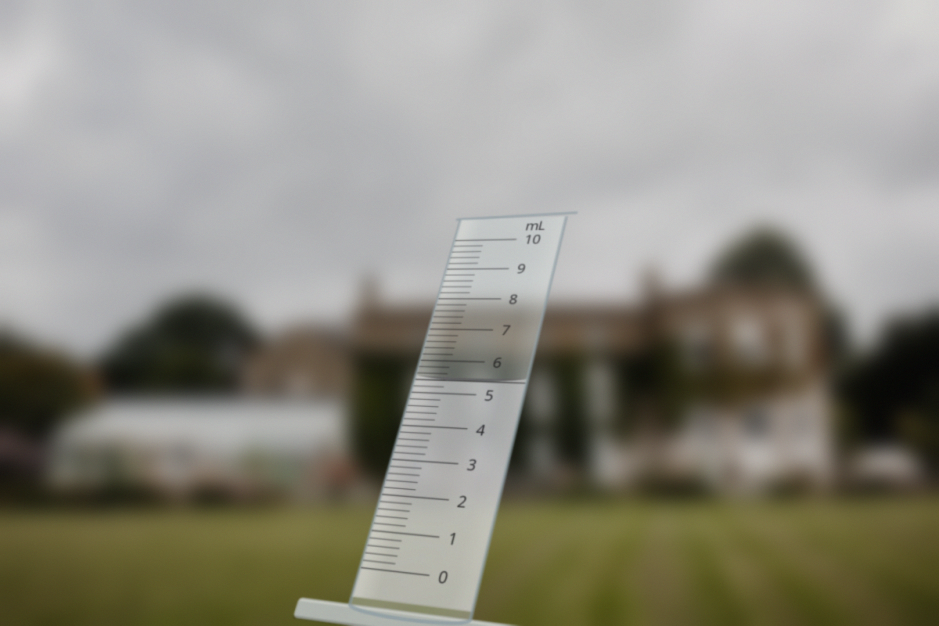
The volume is {"value": 5.4, "unit": "mL"}
